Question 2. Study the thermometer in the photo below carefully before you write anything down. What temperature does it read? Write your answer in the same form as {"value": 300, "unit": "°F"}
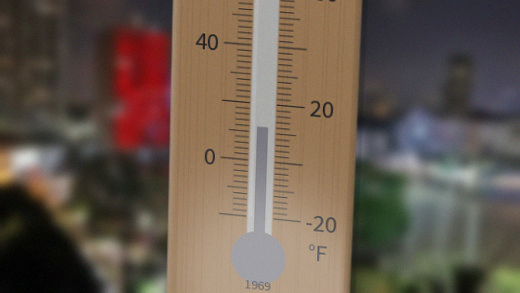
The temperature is {"value": 12, "unit": "°F"}
